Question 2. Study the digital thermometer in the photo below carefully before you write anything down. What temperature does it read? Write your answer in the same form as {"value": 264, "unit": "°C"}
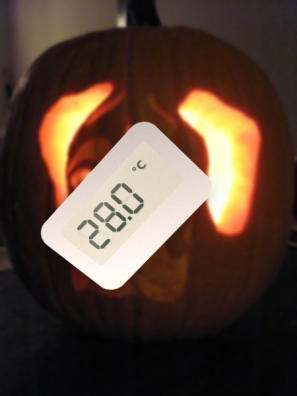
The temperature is {"value": 28.0, "unit": "°C"}
